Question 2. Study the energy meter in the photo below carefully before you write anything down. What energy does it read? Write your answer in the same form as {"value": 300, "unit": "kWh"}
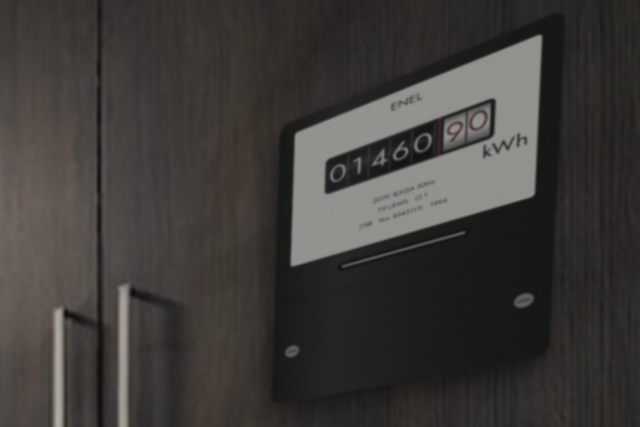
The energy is {"value": 1460.90, "unit": "kWh"}
